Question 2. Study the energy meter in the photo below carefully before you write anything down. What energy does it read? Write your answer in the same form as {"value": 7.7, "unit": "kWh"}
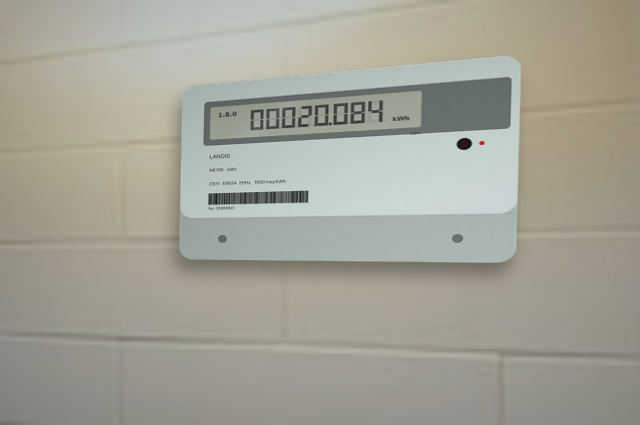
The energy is {"value": 20.084, "unit": "kWh"}
